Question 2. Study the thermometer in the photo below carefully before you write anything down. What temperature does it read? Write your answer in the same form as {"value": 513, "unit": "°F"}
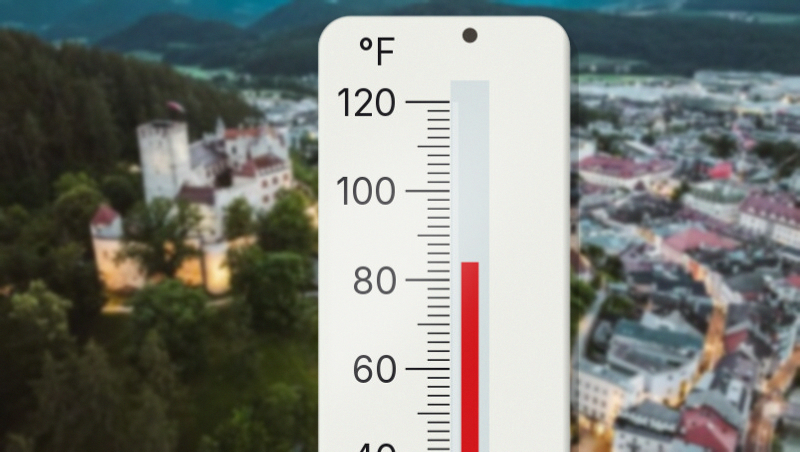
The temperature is {"value": 84, "unit": "°F"}
